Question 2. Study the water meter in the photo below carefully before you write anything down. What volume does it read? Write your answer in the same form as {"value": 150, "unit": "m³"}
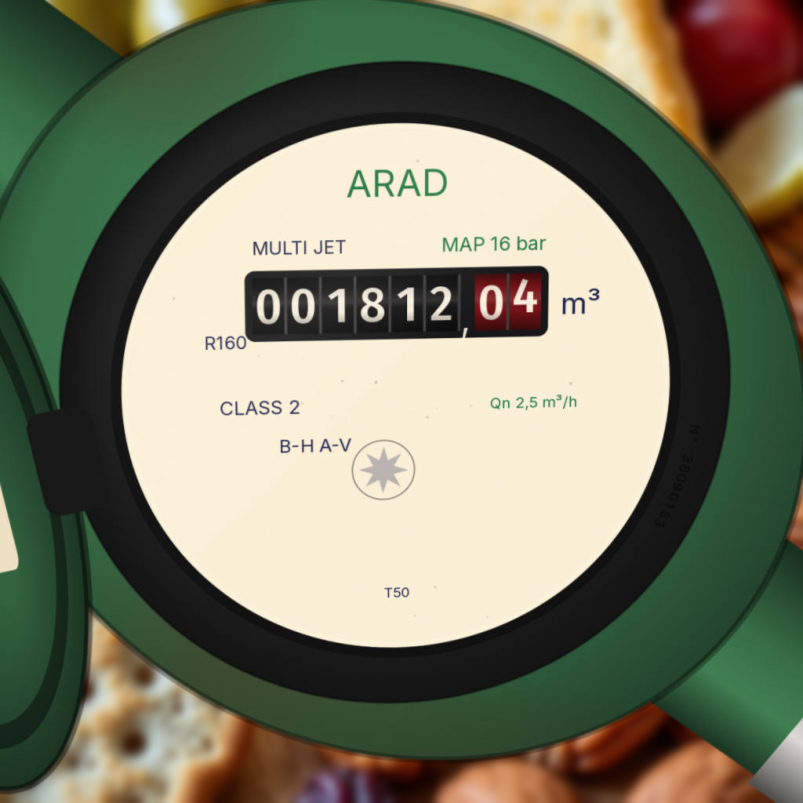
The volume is {"value": 1812.04, "unit": "m³"}
